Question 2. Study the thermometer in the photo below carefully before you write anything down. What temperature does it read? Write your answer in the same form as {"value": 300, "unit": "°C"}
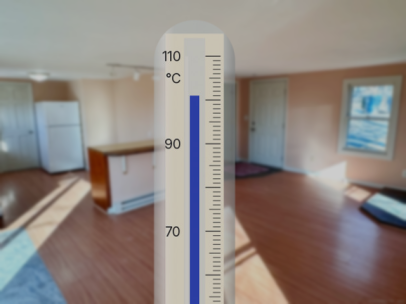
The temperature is {"value": 101, "unit": "°C"}
